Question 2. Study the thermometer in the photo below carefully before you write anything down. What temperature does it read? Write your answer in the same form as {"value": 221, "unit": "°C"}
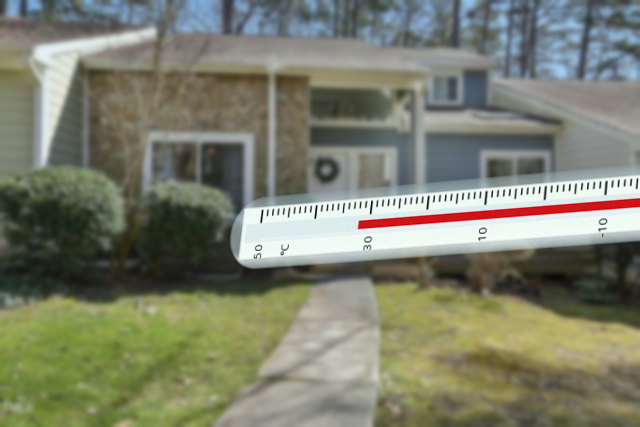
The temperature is {"value": 32, "unit": "°C"}
